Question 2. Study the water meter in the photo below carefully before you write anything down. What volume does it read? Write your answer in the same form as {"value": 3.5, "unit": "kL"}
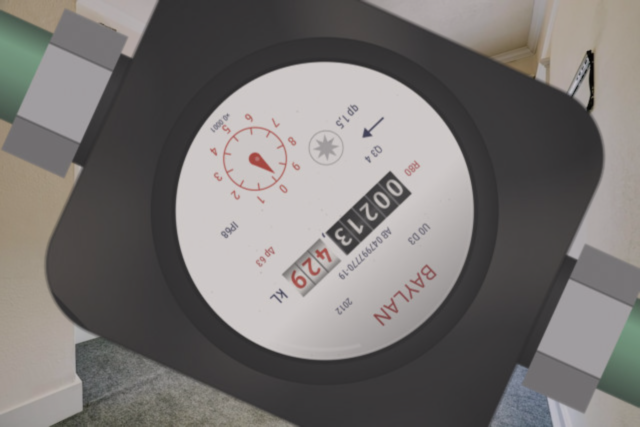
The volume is {"value": 213.4289, "unit": "kL"}
